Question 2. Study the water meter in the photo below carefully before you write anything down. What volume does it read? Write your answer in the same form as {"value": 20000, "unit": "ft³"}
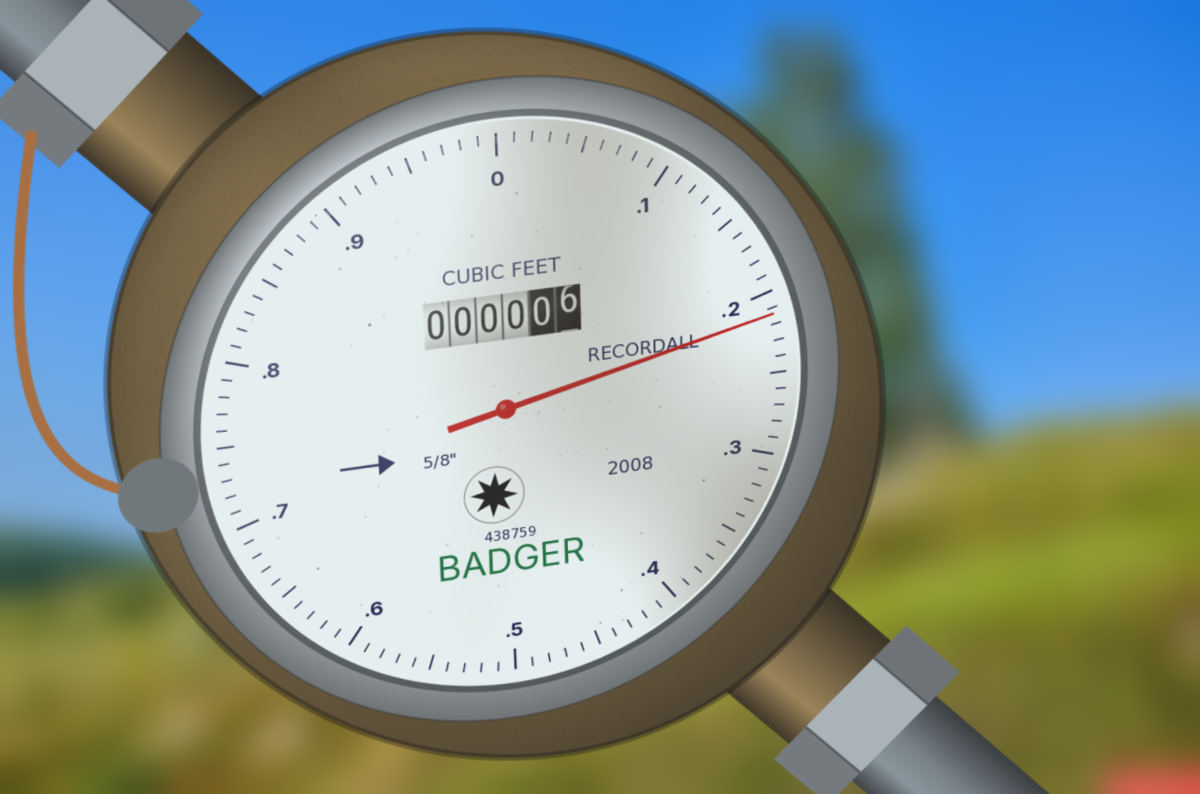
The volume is {"value": 6.21, "unit": "ft³"}
